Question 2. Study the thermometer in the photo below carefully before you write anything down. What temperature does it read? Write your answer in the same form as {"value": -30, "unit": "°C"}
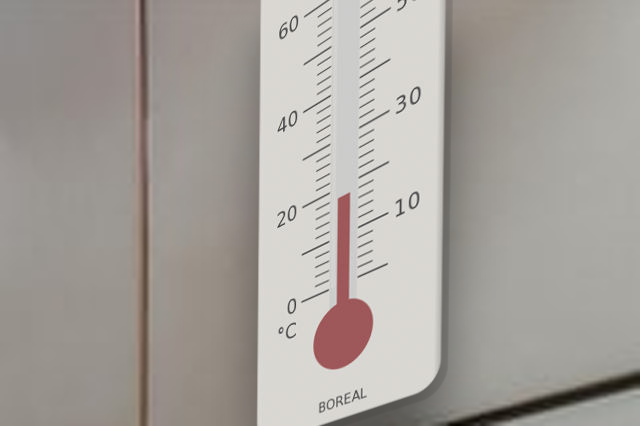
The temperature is {"value": 18, "unit": "°C"}
